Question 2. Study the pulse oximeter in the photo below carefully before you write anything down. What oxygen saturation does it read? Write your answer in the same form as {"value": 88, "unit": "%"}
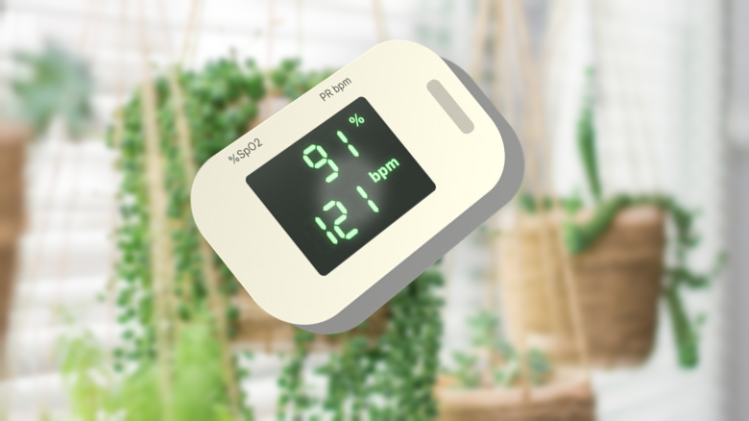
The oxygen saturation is {"value": 91, "unit": "%"}
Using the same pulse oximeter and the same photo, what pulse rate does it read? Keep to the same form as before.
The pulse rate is {"value": 121, "unit": "bpm"}
